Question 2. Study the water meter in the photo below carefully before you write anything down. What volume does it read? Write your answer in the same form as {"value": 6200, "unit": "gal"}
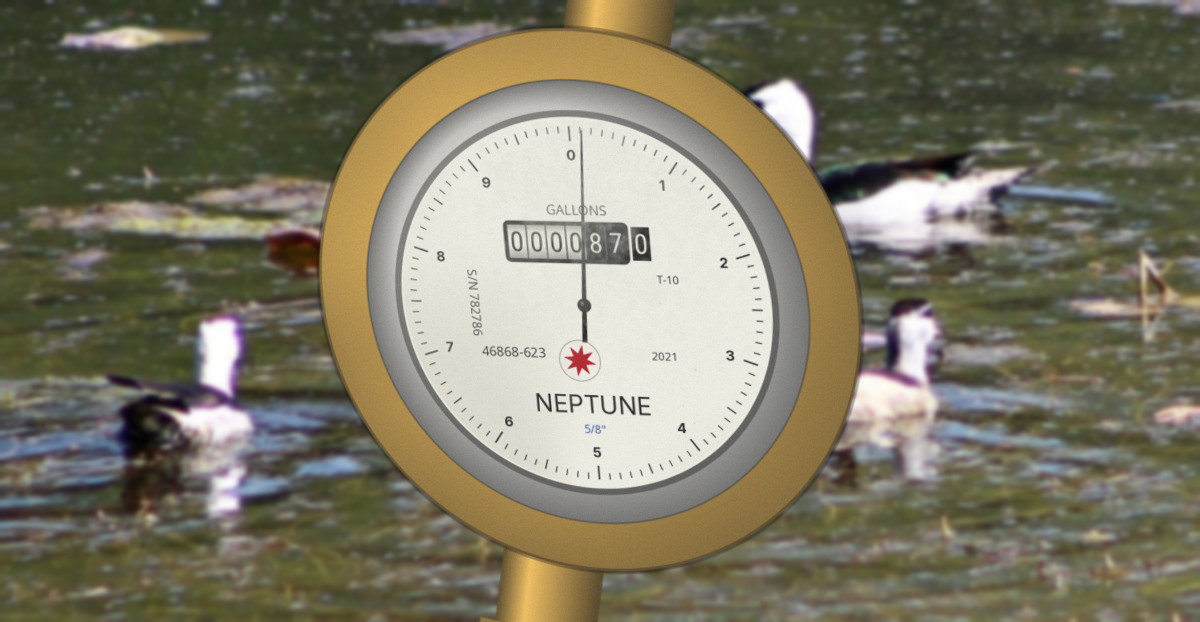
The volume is {"value": 870.1, "unit": "gal"}
